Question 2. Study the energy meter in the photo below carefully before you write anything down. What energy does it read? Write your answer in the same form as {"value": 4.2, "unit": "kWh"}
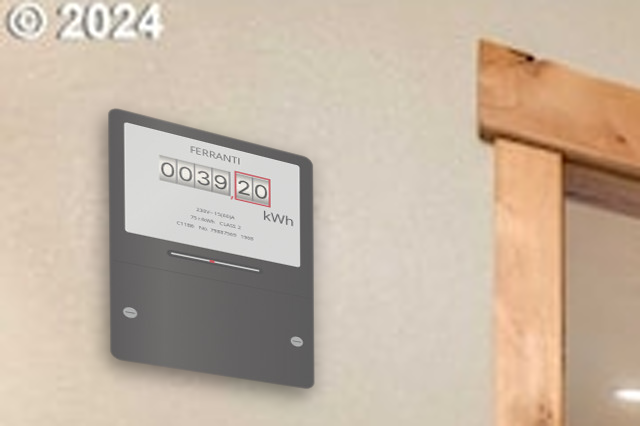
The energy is {"value": 39.20, "unit": "kWh"}
